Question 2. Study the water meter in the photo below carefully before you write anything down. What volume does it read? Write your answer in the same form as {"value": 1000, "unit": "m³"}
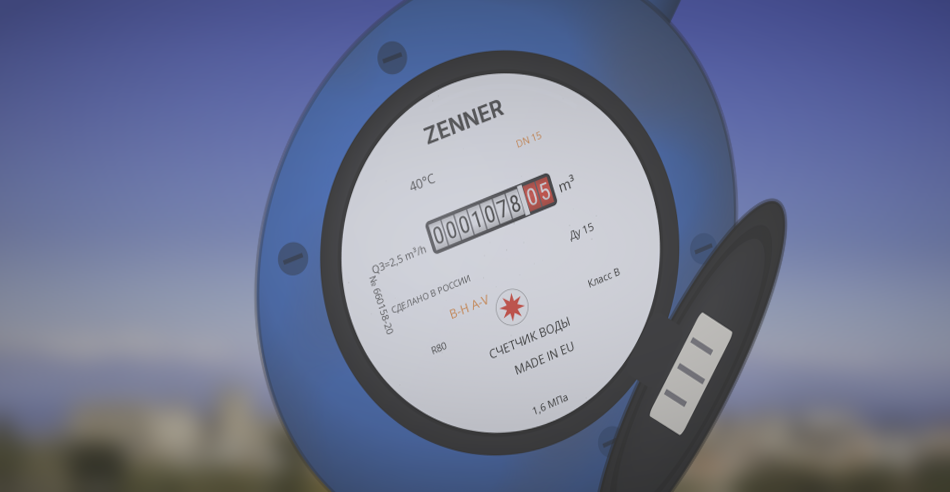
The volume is {"value": 1078.05, "unit": "m³"}
